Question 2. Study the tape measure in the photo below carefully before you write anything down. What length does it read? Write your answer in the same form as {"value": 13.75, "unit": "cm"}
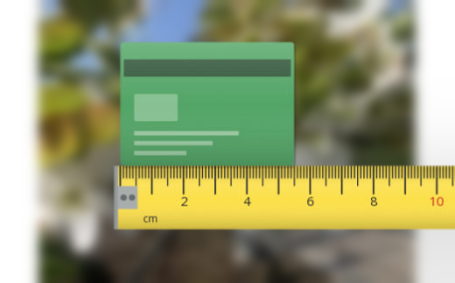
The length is {"value": 5.5, "unit": "cm"}
